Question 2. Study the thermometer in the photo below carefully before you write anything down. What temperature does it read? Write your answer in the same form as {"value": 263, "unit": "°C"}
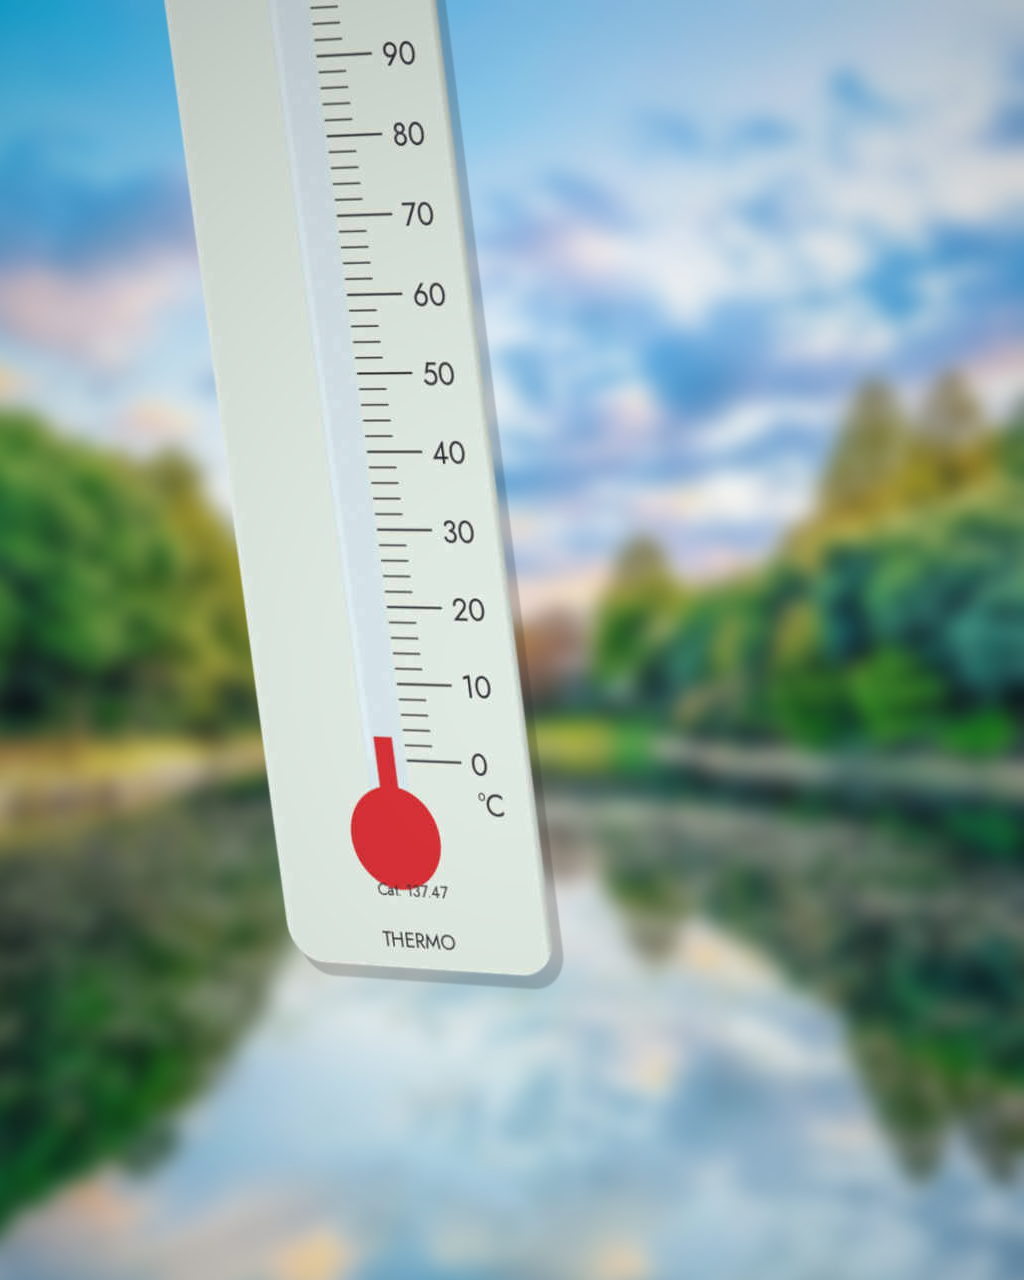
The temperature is {"value": 3, "unit": "°C"}
